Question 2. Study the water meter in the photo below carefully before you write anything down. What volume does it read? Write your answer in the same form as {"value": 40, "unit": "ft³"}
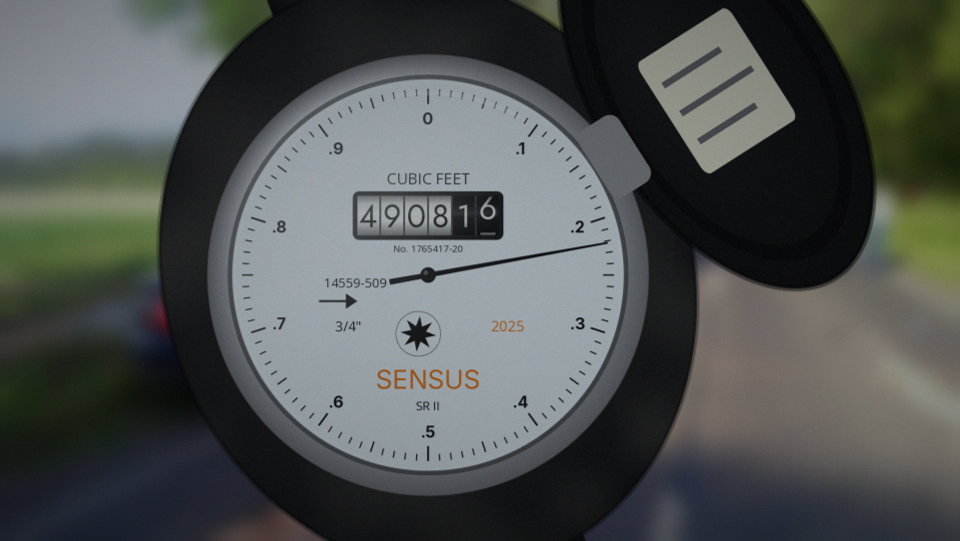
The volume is {"value": 490816.22, "unit": "ft³"}
